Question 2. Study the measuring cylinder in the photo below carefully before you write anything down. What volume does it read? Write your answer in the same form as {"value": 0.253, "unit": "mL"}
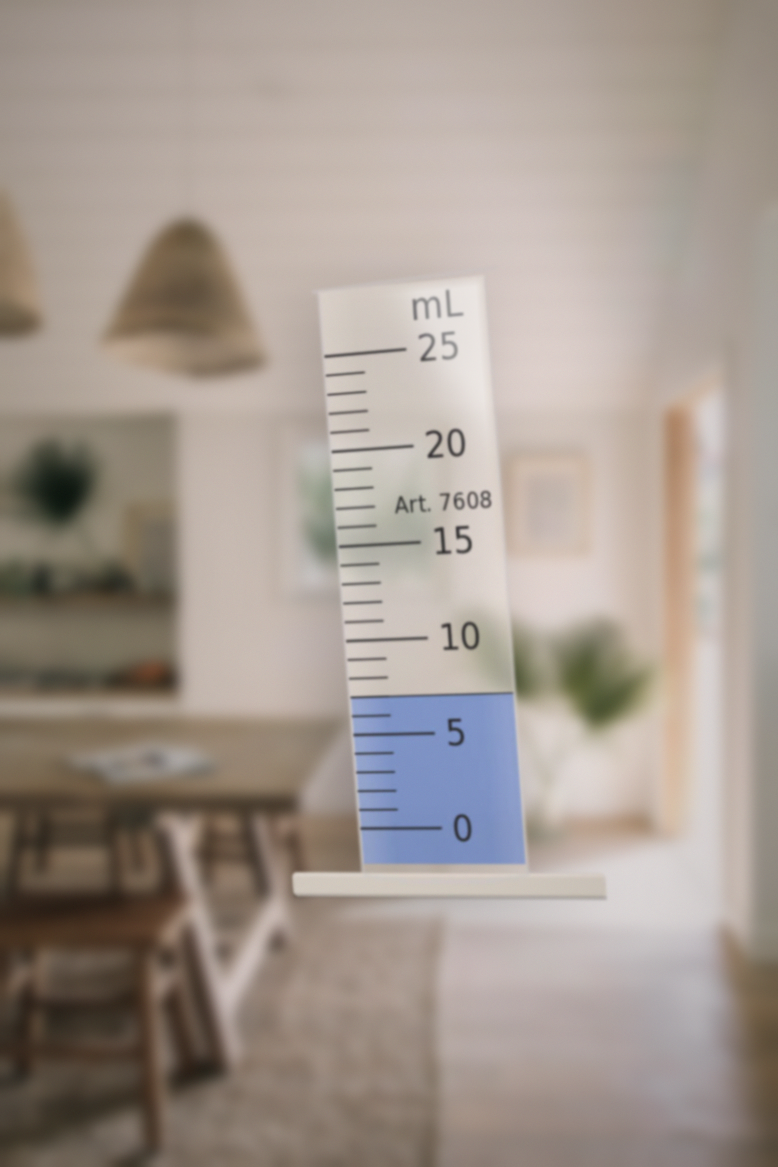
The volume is {"value": 7, "unit": "mL"}
